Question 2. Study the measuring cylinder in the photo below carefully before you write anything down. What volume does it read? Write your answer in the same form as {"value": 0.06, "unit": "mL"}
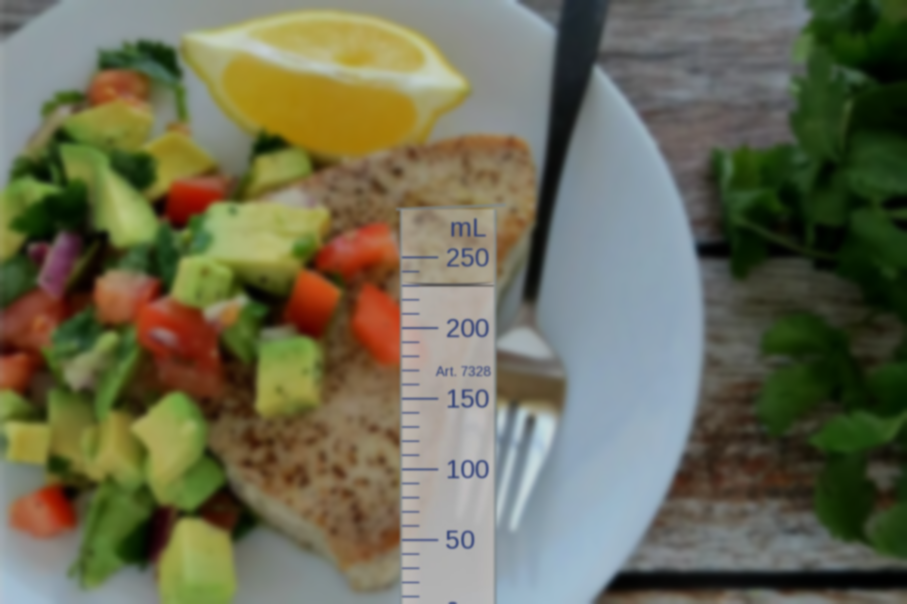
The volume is {"value": 230, "unit": "mL"}
